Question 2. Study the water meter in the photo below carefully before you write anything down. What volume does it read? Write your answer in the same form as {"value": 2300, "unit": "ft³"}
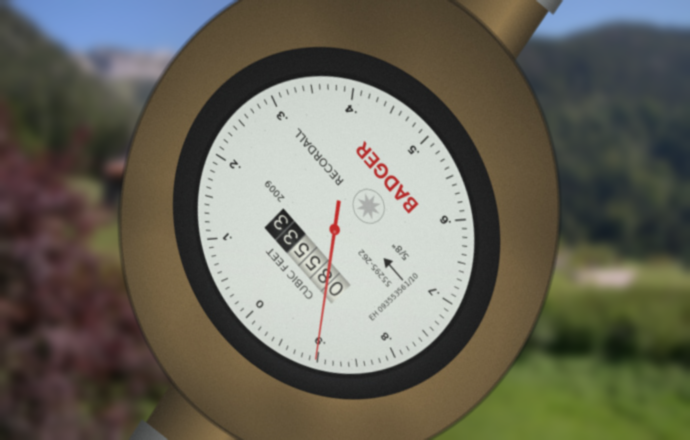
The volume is {"value": 85532.90, "unit": "ft³"}
